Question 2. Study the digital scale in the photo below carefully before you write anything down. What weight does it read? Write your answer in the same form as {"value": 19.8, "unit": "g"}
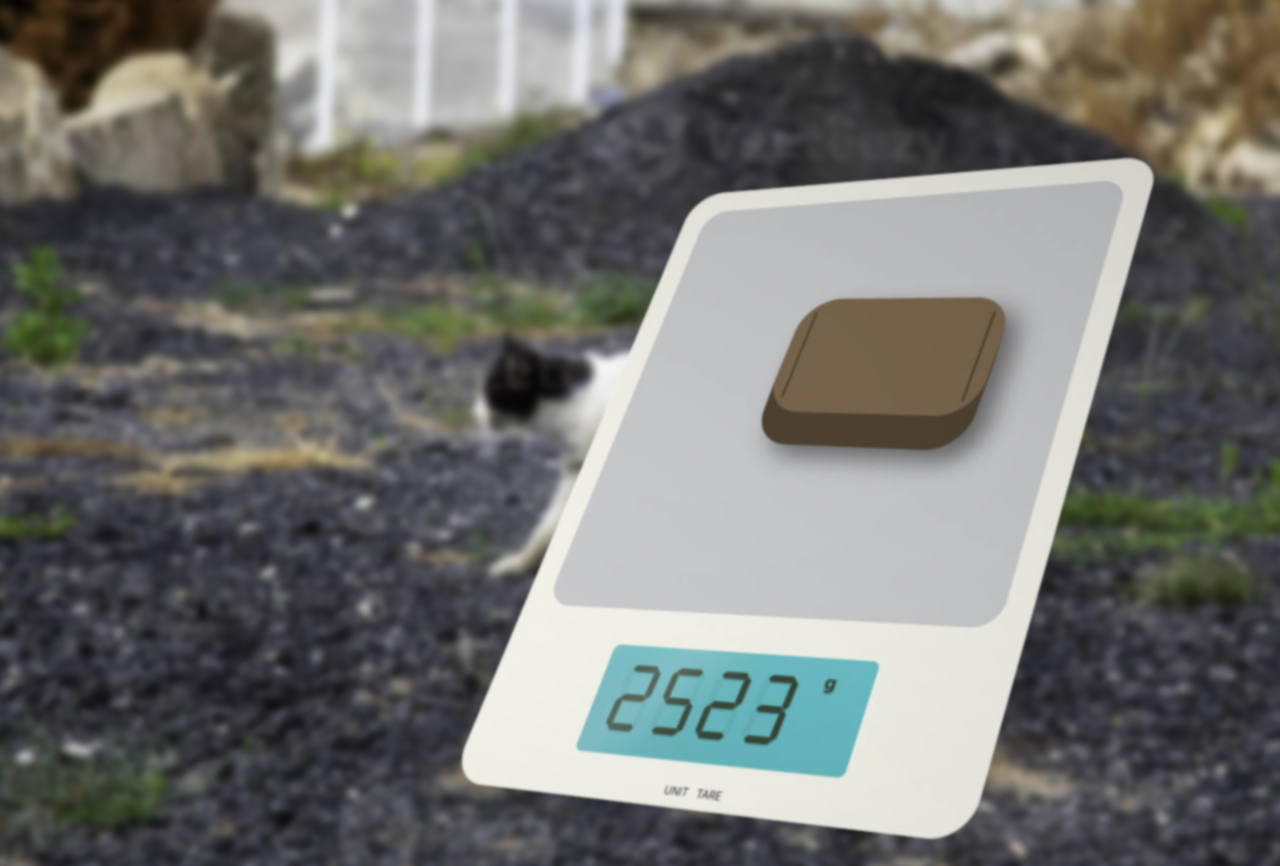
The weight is {"value": 2523, "unit": "g"}
